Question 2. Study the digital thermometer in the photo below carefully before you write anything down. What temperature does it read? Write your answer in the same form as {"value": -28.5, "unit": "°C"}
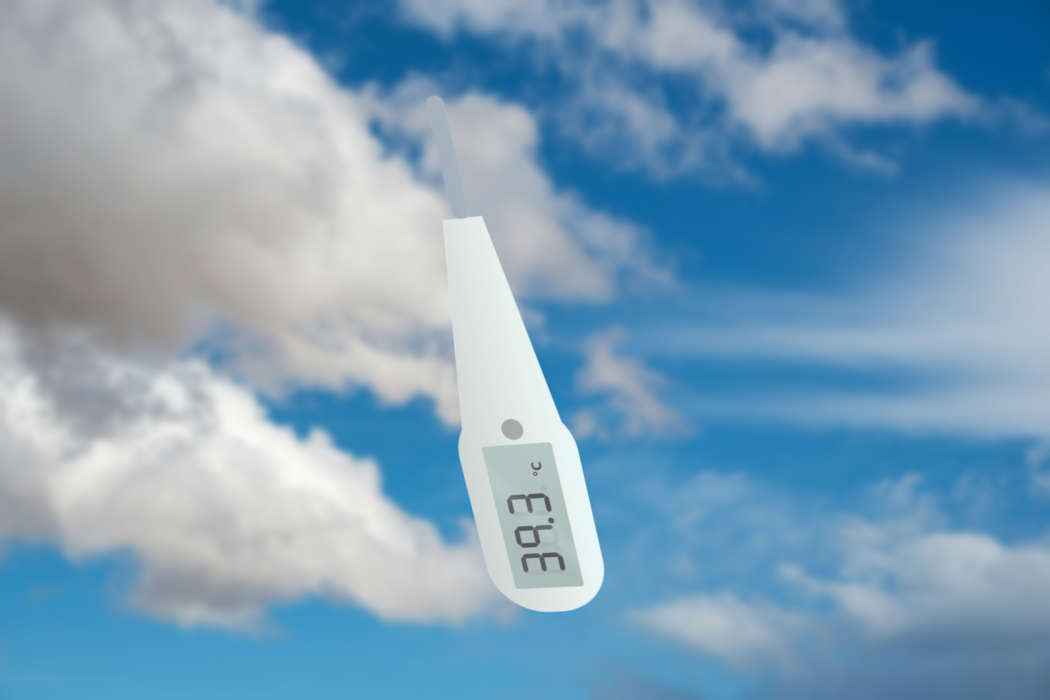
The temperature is {"value": 39.3, "unit": "°C"}
